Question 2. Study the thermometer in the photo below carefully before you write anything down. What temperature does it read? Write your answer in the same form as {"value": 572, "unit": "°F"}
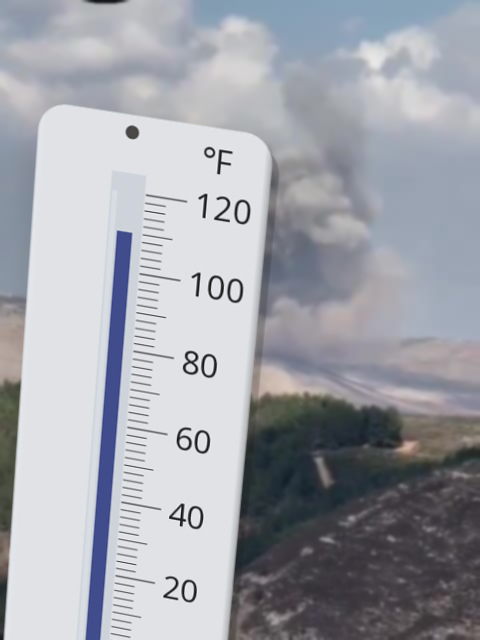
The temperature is {"value": 110, "unit": "°F"}
